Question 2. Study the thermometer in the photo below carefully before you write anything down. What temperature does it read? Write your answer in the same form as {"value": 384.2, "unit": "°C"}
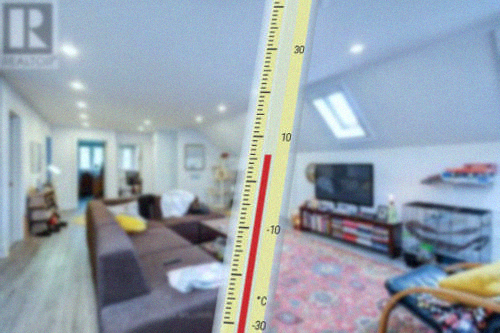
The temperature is {"value": 6, "unit": "°C"}
